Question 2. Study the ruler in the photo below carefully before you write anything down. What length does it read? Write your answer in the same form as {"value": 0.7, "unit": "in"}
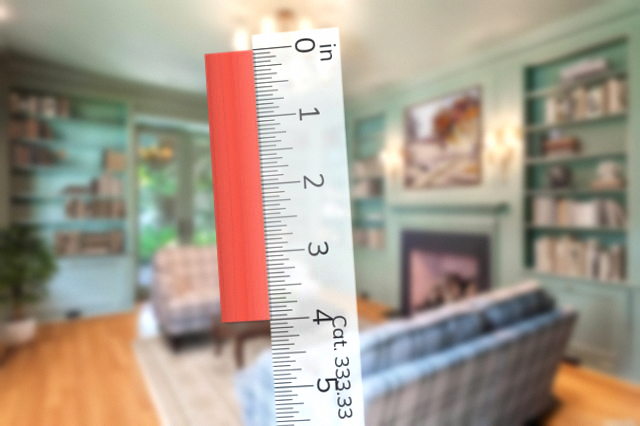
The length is {"value": 4, "unit": "in"}
